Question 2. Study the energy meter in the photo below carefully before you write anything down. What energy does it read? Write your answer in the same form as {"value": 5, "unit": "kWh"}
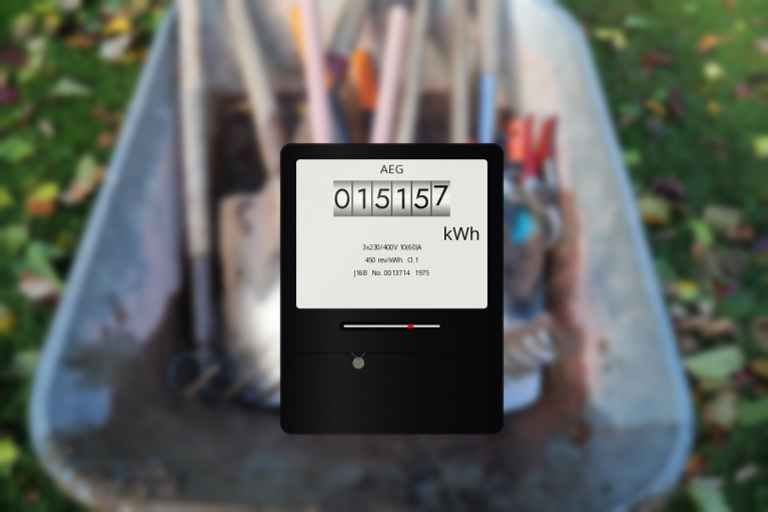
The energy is {"value": 15157, "unit": "kWh"}
